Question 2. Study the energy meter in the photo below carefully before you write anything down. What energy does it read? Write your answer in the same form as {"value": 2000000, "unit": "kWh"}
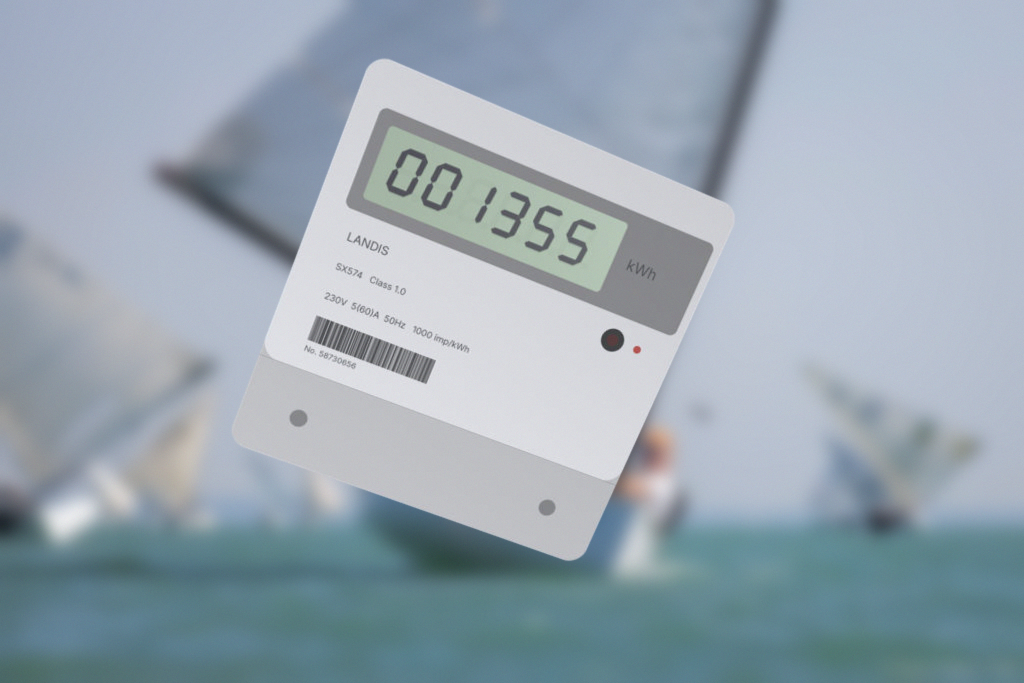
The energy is {"value": 1355, "unit": "kWh"}
